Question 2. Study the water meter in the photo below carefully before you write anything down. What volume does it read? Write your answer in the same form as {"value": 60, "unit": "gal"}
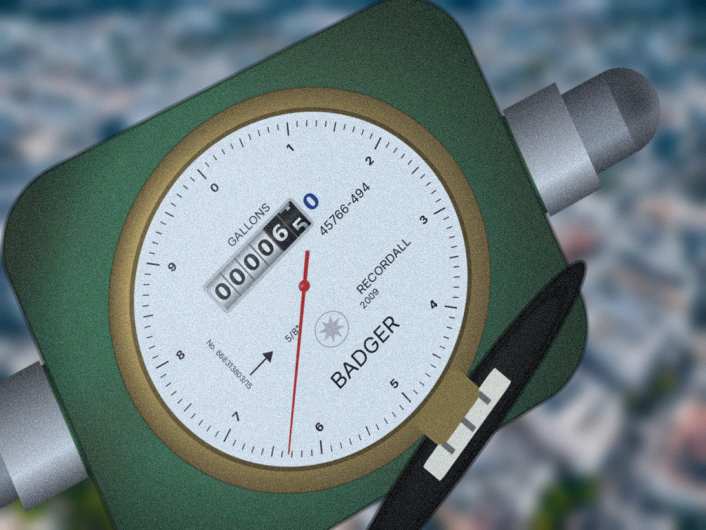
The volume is {"value": 646.3, "unit": "gal"}
